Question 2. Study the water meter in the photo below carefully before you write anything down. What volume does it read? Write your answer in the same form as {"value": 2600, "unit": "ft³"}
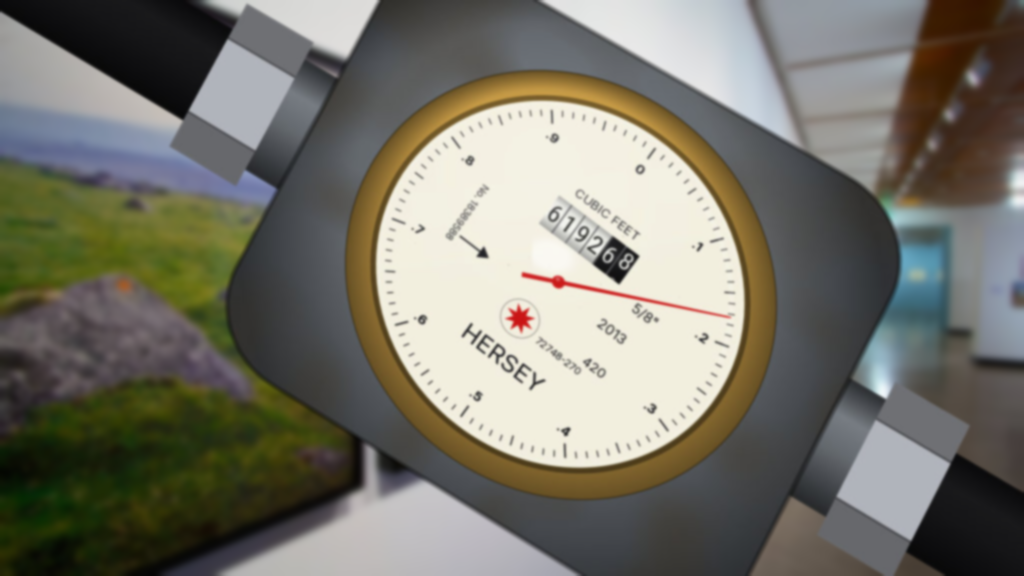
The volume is {"value": 619268.17, "unit": "ft³"}
